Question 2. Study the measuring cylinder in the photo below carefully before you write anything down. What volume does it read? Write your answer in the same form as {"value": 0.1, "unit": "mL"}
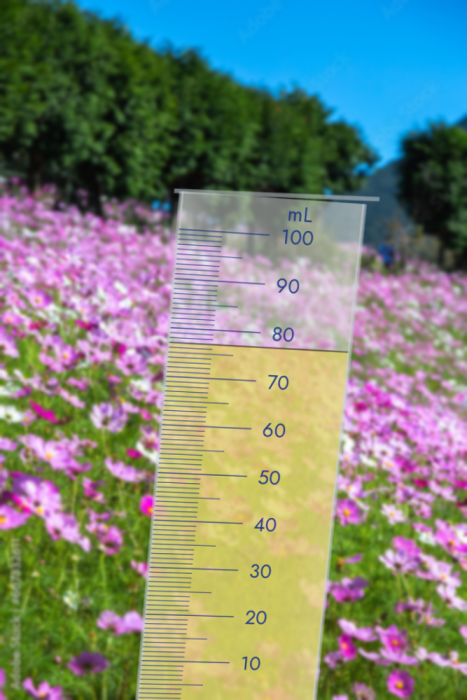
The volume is {"value": 77, "unit": "mL"}
